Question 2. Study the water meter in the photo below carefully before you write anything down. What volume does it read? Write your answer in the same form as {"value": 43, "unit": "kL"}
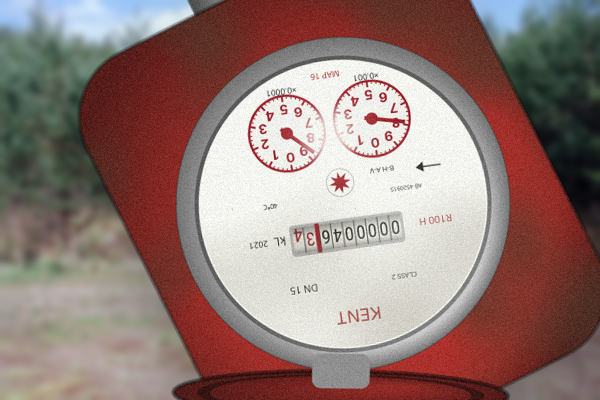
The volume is {"value": 46.3378, "unit": "kL"}
